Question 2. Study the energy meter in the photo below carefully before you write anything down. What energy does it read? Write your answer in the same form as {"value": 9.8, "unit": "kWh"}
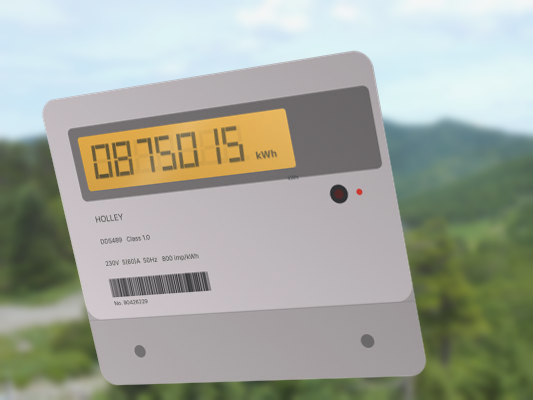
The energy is {"value": 875015, "unit": "kWh"}
